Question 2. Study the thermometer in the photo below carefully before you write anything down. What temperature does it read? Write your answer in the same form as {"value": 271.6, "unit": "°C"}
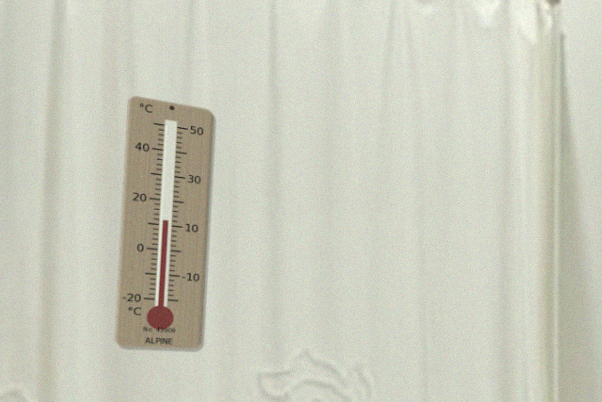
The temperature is {"value": 12, "unit": "°C"}
